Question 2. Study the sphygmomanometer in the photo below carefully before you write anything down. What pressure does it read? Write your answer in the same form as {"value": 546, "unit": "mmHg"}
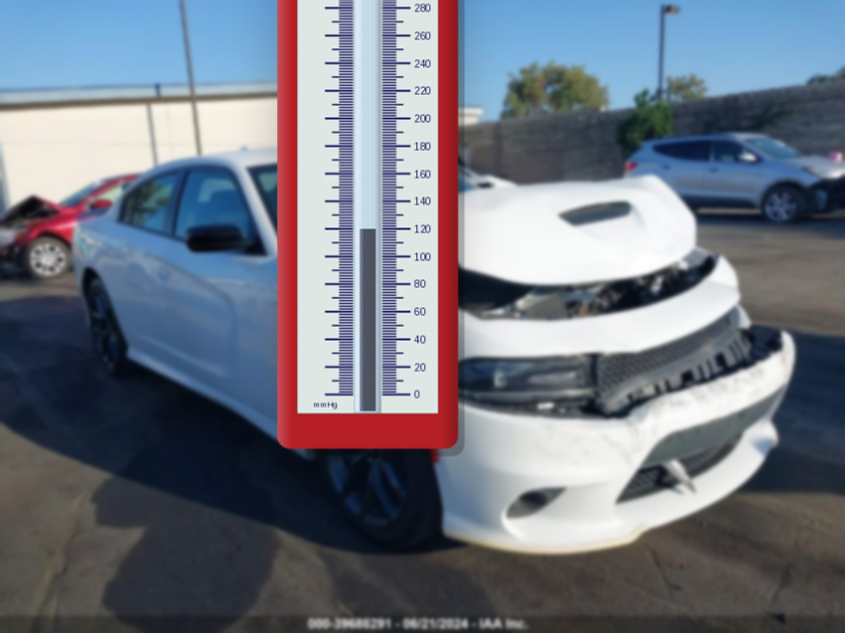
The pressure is {"value": 120, "unit": "mmHg"}
